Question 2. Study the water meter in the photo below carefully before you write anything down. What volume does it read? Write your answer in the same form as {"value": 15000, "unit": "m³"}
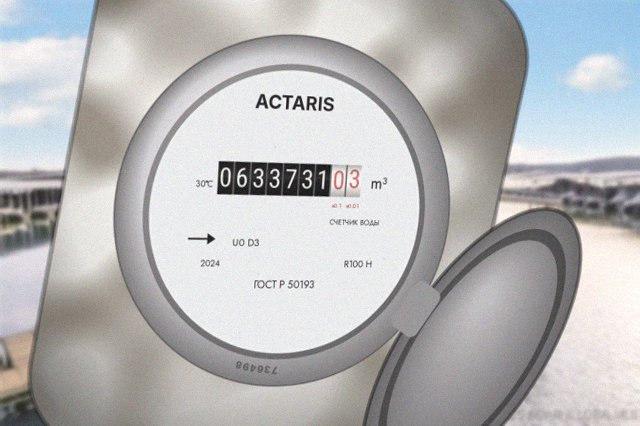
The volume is {"value": 633731.03, "unit": "m³"}
